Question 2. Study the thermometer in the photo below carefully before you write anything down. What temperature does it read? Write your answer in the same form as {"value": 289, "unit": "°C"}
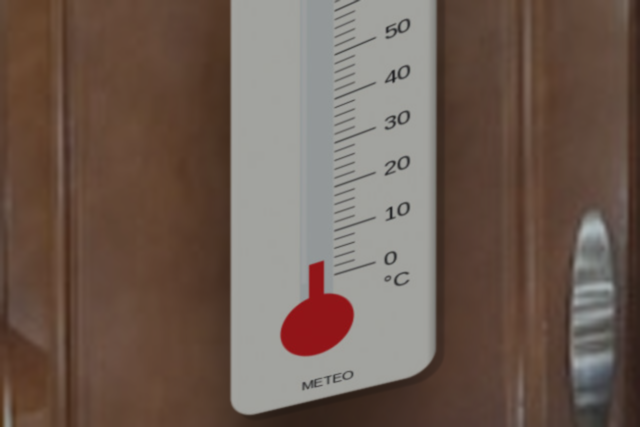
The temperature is {"value": 4, "unit": "°C"}
